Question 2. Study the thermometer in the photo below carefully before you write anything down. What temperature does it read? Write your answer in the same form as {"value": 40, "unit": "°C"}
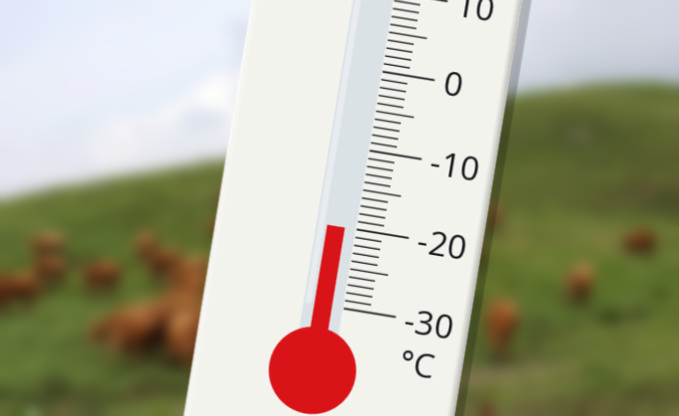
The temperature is {"value": -20, "unit": "°C"}
